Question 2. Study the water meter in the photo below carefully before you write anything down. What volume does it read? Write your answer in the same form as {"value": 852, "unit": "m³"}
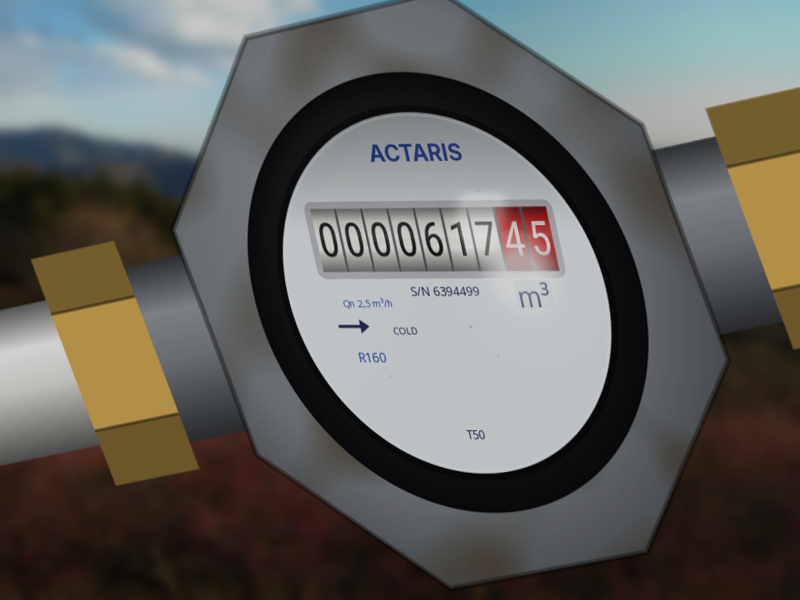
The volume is {"value": 617.45, "unit": "m³"}
